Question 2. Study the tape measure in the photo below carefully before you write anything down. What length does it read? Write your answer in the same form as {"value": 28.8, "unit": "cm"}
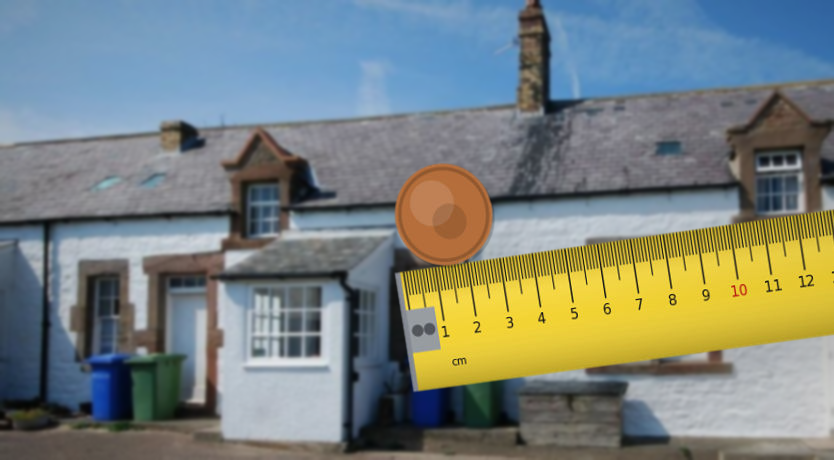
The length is {"value": 3, "unit": "cm"}
